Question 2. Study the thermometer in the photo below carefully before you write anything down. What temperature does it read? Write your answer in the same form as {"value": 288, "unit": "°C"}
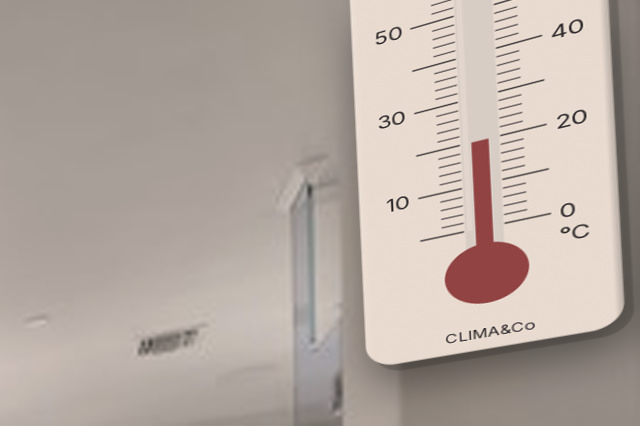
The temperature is {"value": 20, "unit": "°C"}
